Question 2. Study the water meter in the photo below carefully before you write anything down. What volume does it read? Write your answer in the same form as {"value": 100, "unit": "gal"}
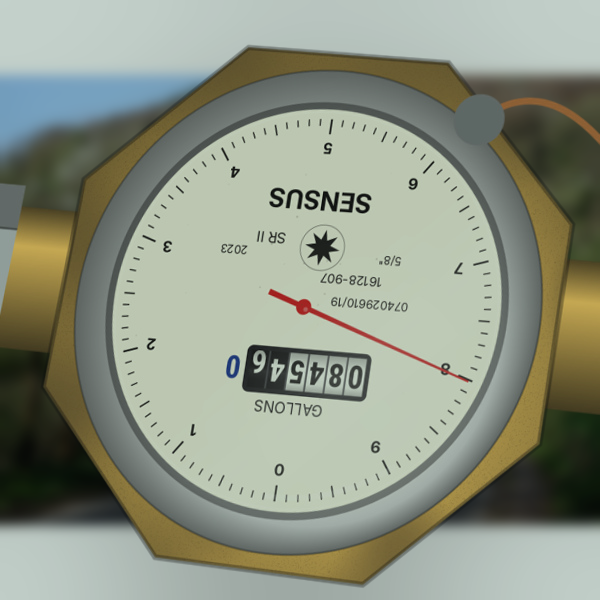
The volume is {"value": 845458.0, "unit": "gal"}
